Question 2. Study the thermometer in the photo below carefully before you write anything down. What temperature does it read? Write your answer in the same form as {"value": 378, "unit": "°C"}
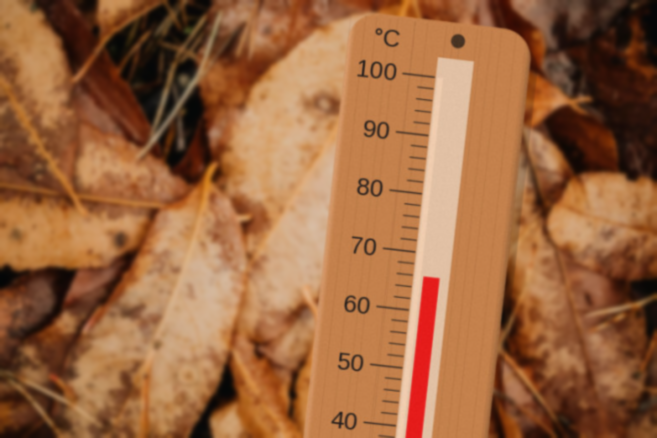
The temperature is {"value": 66, "unit": "°C"}
